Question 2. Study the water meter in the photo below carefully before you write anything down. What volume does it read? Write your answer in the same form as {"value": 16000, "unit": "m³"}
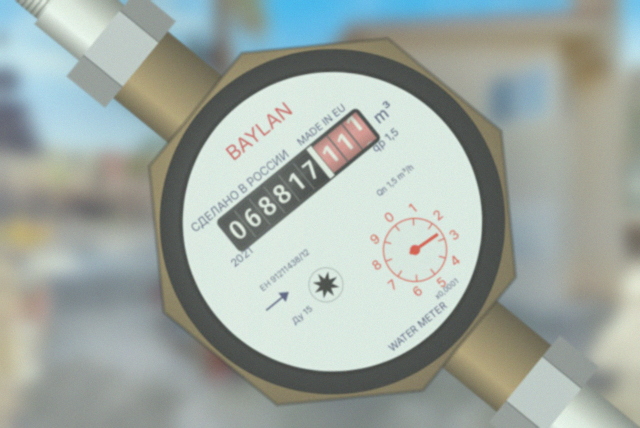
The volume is {"value": 68817.1112, "unit": "m³"}
